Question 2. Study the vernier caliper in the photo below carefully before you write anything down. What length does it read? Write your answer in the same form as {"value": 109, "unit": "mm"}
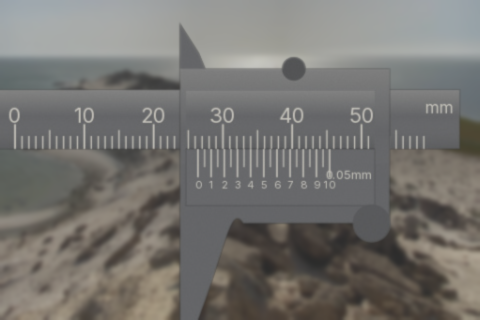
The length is {"value": 26.4, "unit": "mm"}
